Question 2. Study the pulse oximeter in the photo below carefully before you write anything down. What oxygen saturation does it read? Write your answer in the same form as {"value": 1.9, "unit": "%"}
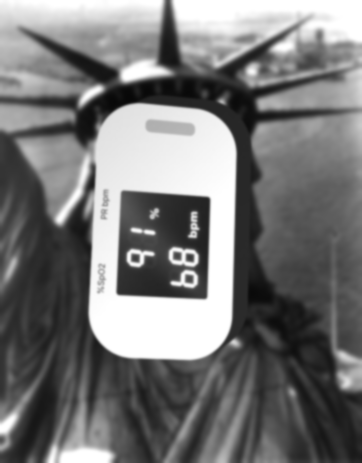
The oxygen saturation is {"value": 91, "unit": "%"}
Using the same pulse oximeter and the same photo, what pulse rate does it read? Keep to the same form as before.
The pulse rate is {"value": 68, "unit": "bpm"}
